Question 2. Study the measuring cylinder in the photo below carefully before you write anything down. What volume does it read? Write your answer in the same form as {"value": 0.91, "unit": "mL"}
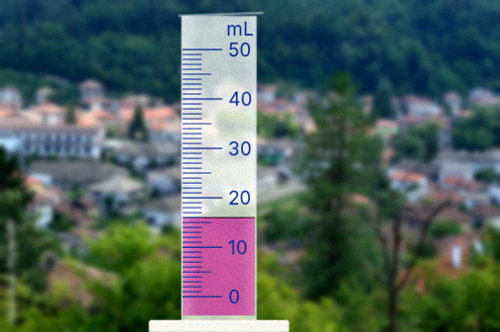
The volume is {"value": 16, "unit": "mL"}
